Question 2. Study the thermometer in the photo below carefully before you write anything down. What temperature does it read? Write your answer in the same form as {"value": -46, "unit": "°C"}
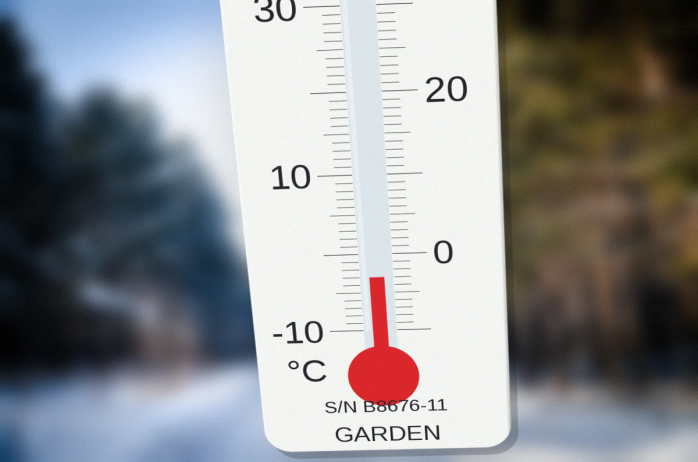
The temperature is {"value": -3, "unit": "°C"}
